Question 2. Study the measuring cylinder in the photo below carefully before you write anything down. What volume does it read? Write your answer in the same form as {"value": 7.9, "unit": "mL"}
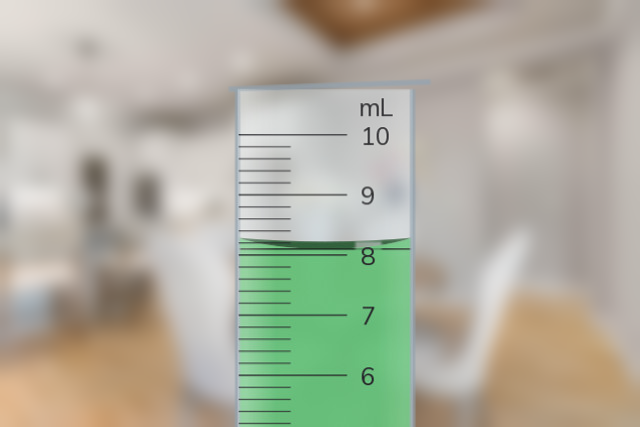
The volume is {"value": 8.1, "unit": "mL"}
